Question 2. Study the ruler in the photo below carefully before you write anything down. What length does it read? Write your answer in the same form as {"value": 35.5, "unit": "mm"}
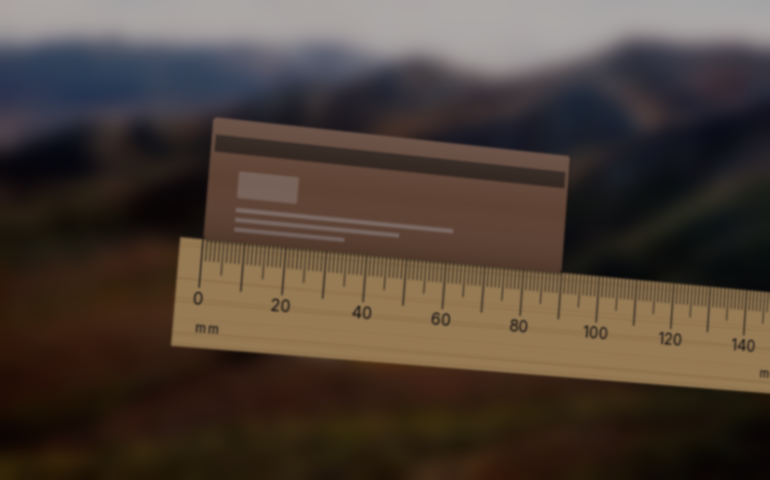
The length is {"value": 90, "unit": "mm"}
